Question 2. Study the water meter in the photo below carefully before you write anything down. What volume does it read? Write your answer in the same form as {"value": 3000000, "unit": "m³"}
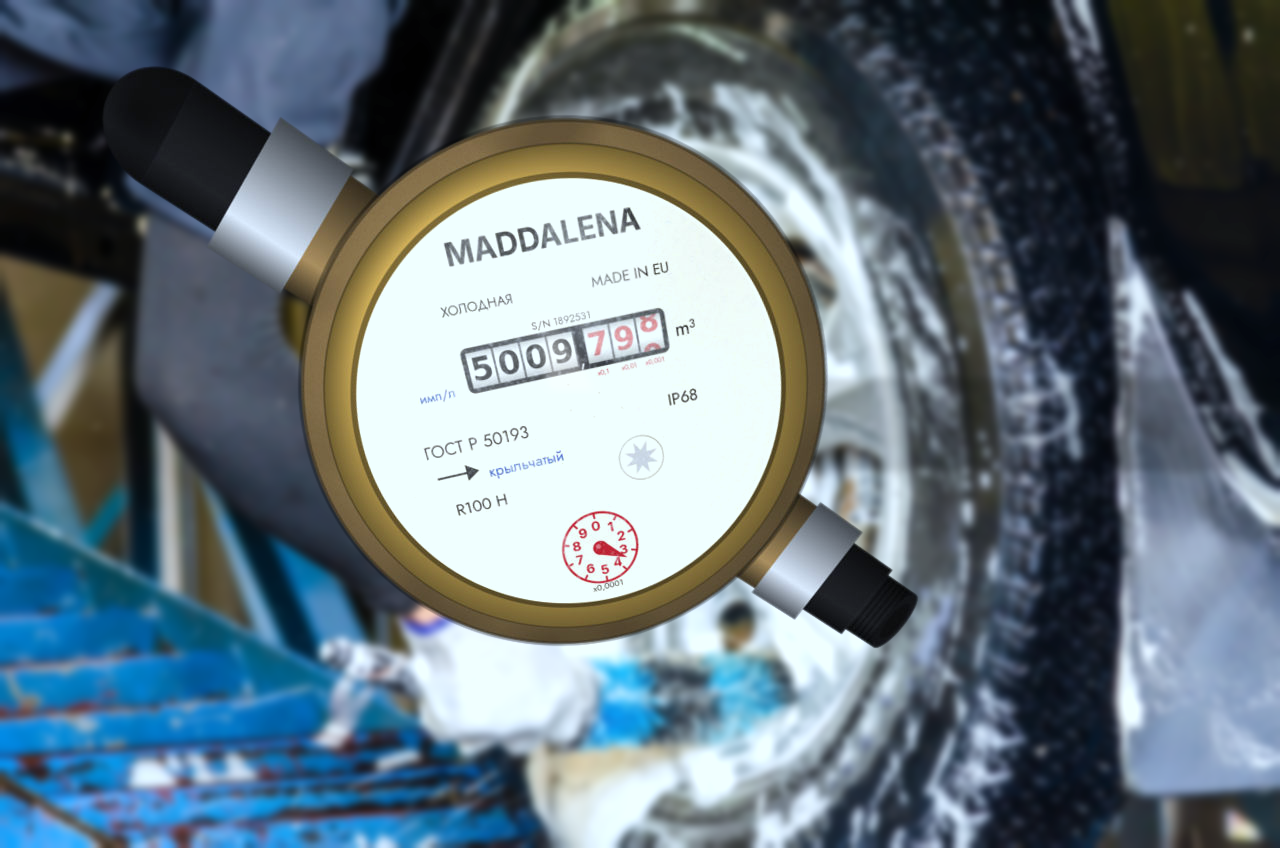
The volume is {"value": 5009.7983, "unit": "m³"}
